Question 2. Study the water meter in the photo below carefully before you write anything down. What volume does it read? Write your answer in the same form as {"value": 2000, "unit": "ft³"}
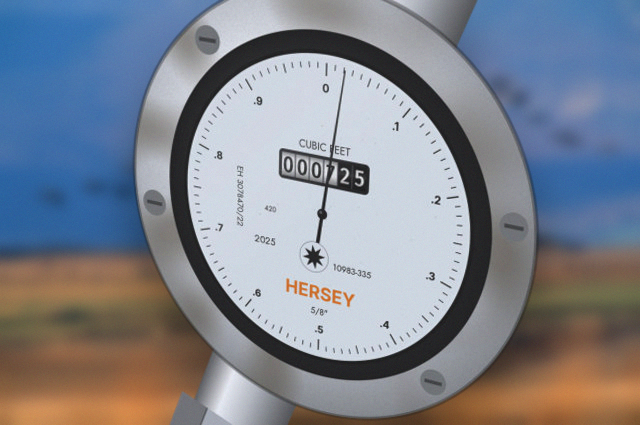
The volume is {"value": 725.02, "unit": "ft³"}
